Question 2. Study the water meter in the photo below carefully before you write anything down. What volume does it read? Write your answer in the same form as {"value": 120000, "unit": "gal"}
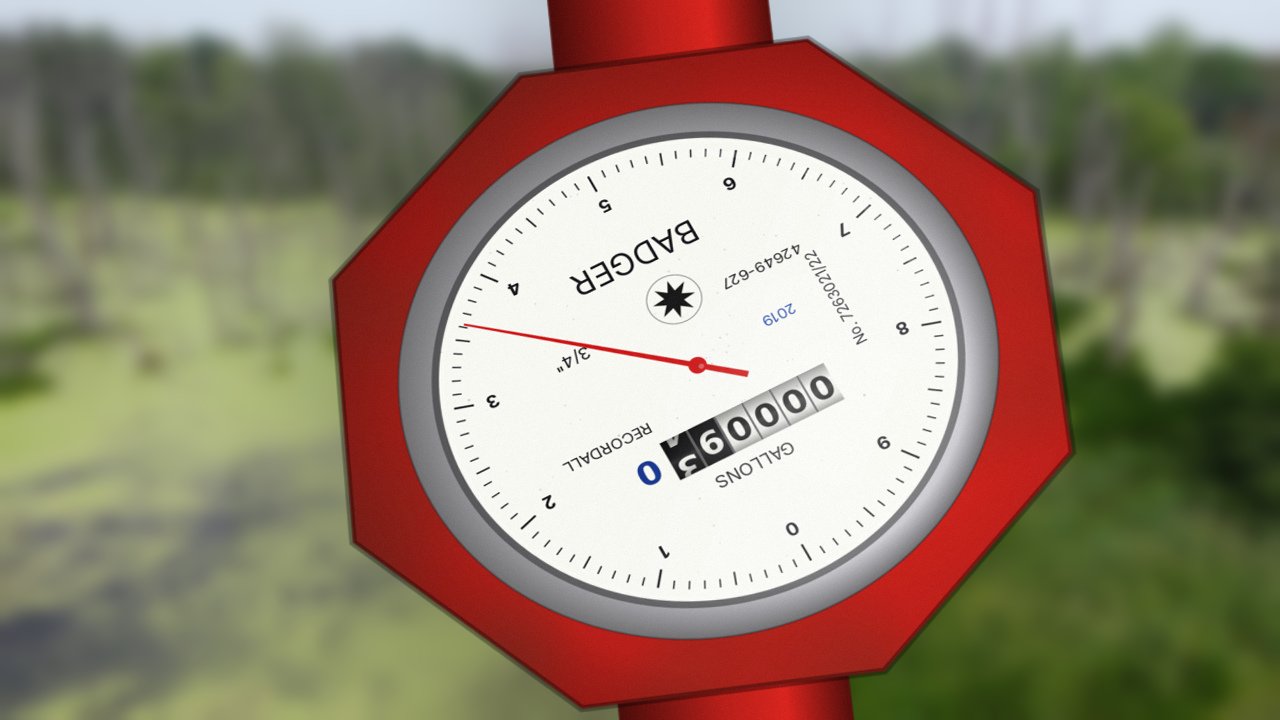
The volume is {"value": 933.6, "unit": "gal"}
